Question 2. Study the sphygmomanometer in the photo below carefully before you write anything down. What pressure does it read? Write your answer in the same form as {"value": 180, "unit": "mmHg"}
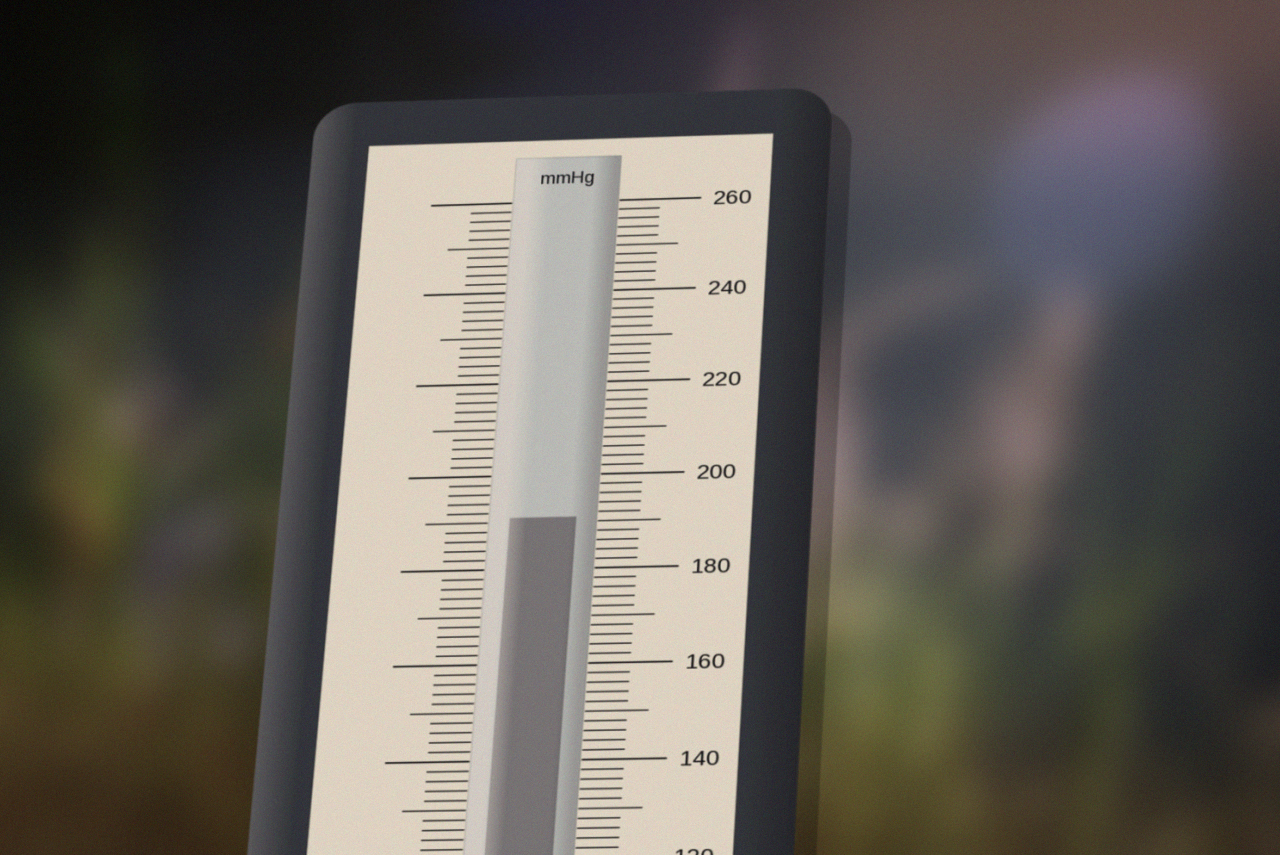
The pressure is {"value": 191, "unit": "mmHg"}
